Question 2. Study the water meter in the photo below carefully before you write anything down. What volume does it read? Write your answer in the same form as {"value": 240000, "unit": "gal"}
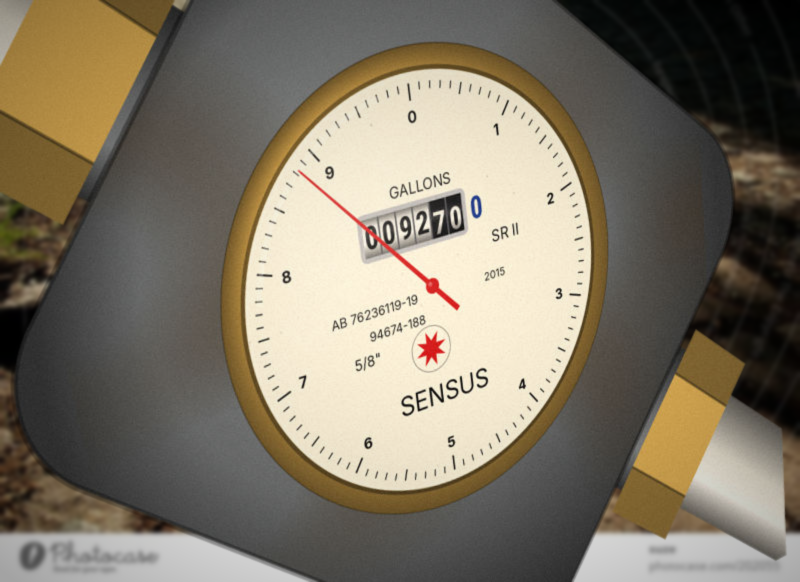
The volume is {"value": 92698.8, "unit": "gal"}
